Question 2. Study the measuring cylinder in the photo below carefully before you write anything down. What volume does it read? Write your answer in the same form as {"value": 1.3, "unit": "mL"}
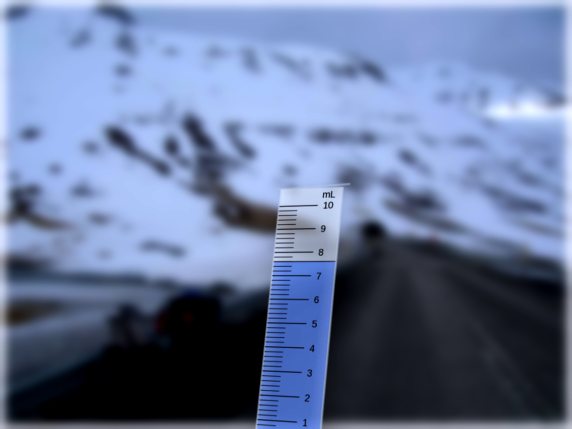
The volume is {"value": 7.6, "unit": "mL"}
